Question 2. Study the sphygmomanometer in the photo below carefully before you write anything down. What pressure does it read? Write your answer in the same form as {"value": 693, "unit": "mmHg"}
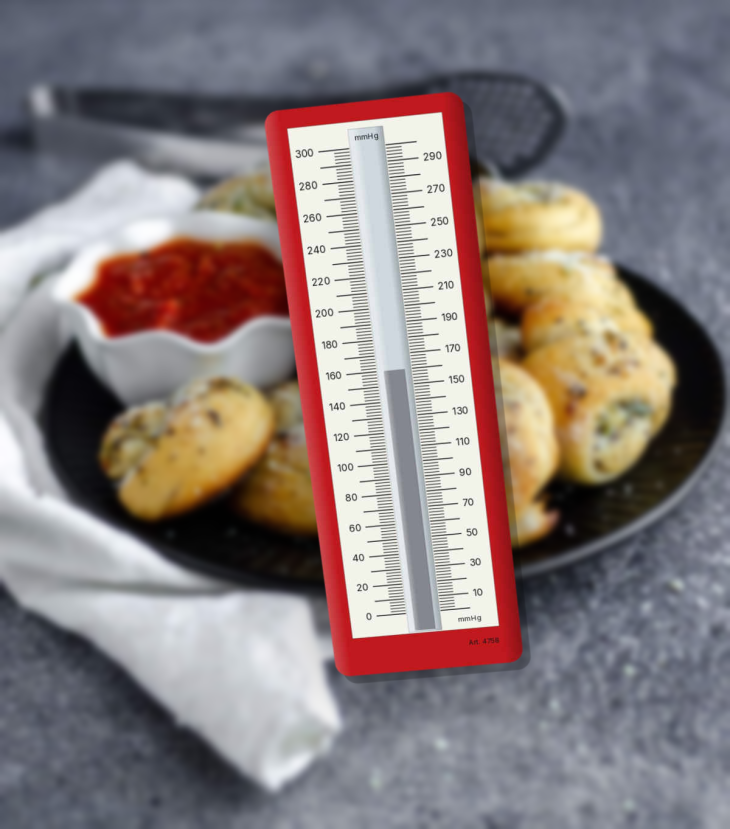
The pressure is {"value": 160, "unit": "mmHg"}
